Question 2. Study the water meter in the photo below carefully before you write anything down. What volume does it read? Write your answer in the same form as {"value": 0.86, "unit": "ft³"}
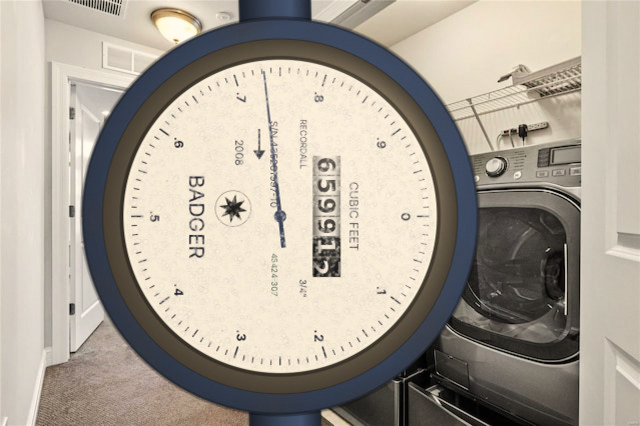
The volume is {"value": 659911.73, "unit": "ft³"}
